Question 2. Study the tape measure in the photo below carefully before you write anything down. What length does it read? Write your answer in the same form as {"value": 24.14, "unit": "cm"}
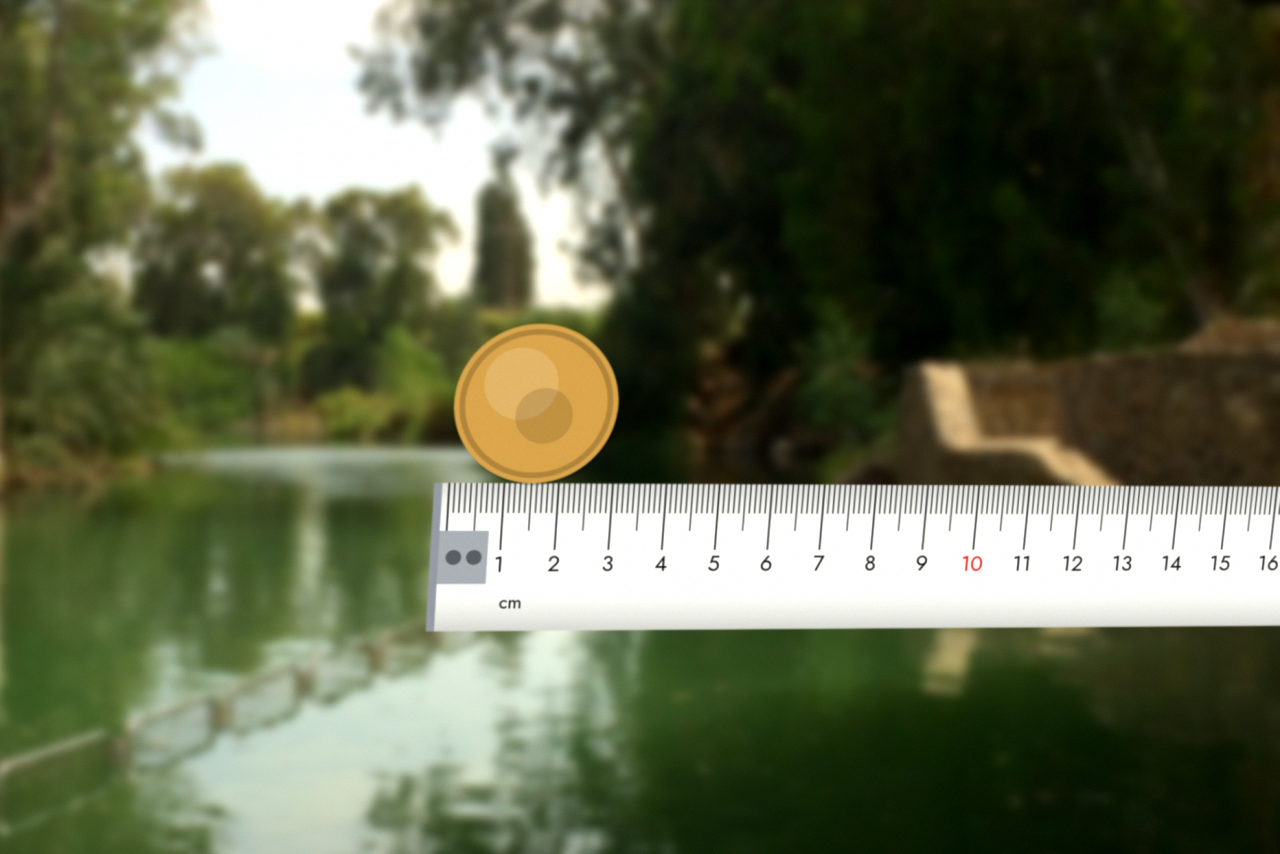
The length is {"value": 3, "unit": "cm"}
